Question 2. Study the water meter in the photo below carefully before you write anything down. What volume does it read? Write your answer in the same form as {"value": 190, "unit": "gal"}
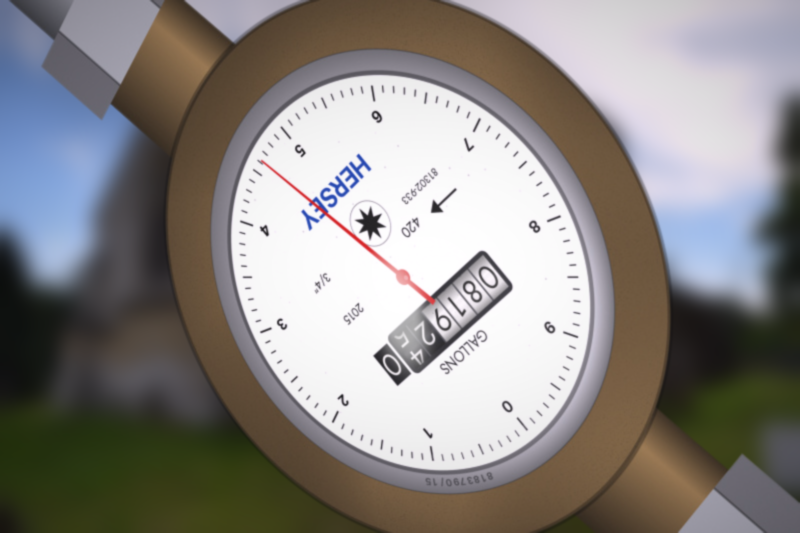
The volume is {"value": 819244.6, "unit": "gal"}
